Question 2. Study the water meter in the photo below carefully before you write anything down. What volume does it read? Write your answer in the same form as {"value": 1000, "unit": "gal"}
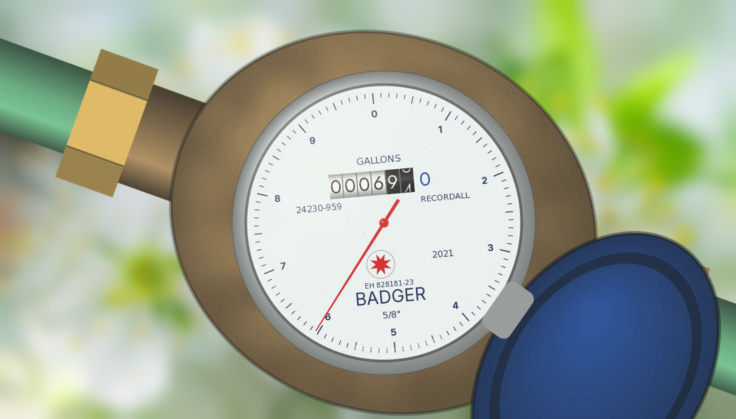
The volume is {"value": 6936.0, "unit": "gal"}
